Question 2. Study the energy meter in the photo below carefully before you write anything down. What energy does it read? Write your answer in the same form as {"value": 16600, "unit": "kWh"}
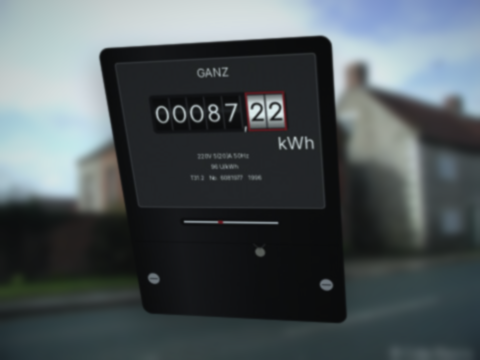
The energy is {"value": 87.22, "unit": "kWh"}
